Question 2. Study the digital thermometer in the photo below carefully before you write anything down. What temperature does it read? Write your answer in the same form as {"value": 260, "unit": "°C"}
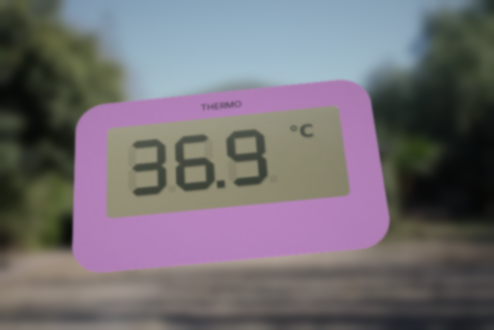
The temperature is {"value": 36.9, "unit": "°C"}
